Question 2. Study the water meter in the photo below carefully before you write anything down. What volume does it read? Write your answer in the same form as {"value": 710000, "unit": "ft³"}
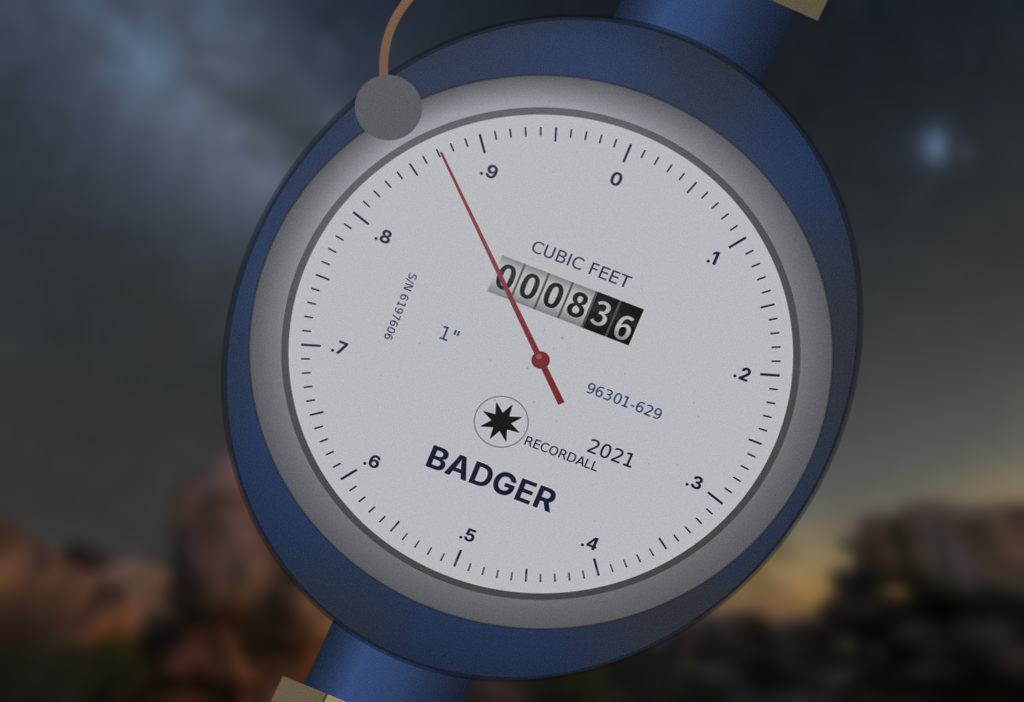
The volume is {"value": 835.87, "unit": "ft³"}
